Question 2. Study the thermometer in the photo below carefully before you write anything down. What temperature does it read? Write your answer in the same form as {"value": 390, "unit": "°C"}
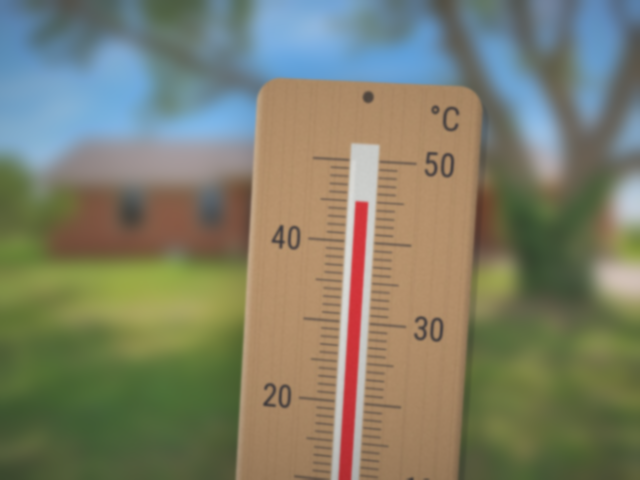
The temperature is {"value": 45, "unit": "°C"}
